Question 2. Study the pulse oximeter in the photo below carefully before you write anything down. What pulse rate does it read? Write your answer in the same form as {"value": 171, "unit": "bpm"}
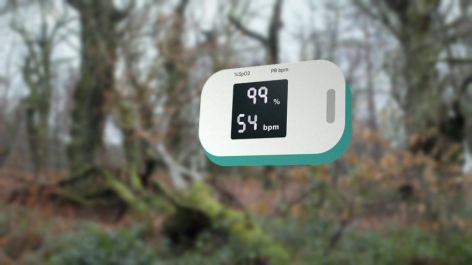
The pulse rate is {"value": 54, "unit": "bpm"}
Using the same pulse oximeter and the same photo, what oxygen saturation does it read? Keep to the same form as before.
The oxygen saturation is {"value": 99, "unit": "%"}
